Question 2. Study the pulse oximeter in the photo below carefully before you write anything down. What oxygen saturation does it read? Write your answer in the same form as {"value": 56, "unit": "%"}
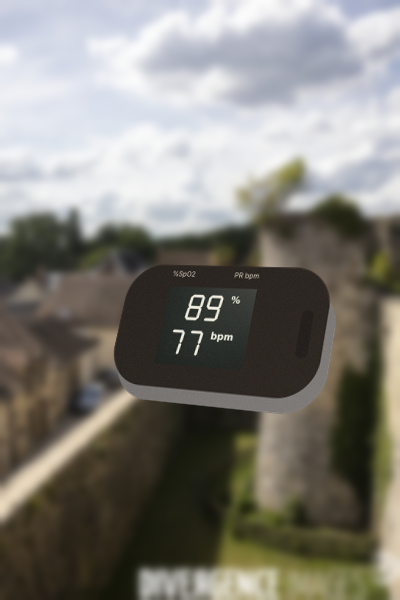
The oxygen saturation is {"value": 89, "unit": "%"}
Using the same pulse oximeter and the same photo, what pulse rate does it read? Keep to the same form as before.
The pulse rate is {"value": 77, "unit": "bpm"}
